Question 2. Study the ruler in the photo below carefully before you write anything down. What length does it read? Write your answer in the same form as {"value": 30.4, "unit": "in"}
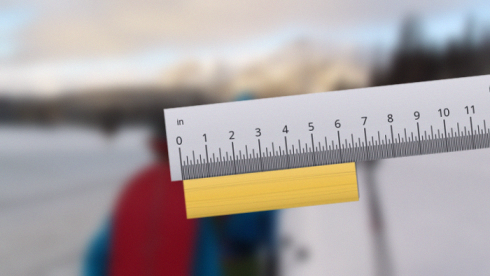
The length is {"value": 6.5, "unit": "in"}
